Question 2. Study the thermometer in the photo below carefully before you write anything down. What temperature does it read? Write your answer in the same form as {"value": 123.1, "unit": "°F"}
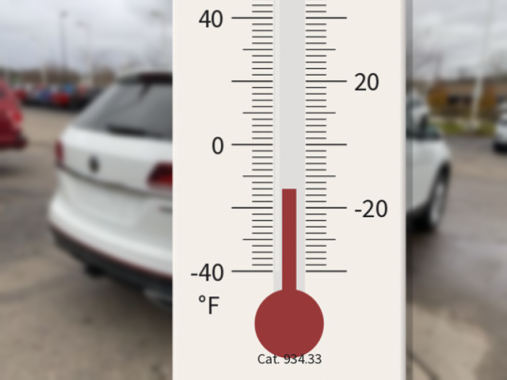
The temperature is {"value": -14, "unit": "°F"}
